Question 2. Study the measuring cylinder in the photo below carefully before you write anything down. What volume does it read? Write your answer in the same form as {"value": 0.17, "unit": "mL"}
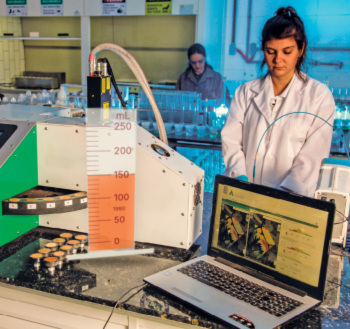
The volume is {"value": 150, "unit": "mL"}
